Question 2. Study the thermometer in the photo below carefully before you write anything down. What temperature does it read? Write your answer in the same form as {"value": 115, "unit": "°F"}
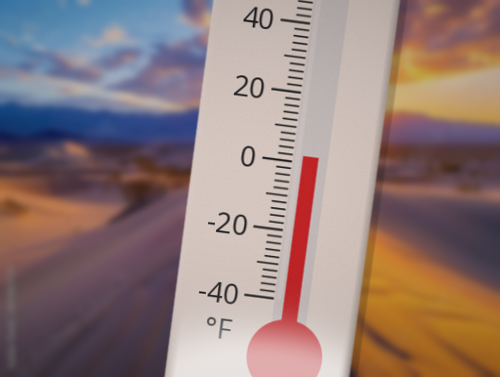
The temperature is {"value": 2, "unit": "°F"}
